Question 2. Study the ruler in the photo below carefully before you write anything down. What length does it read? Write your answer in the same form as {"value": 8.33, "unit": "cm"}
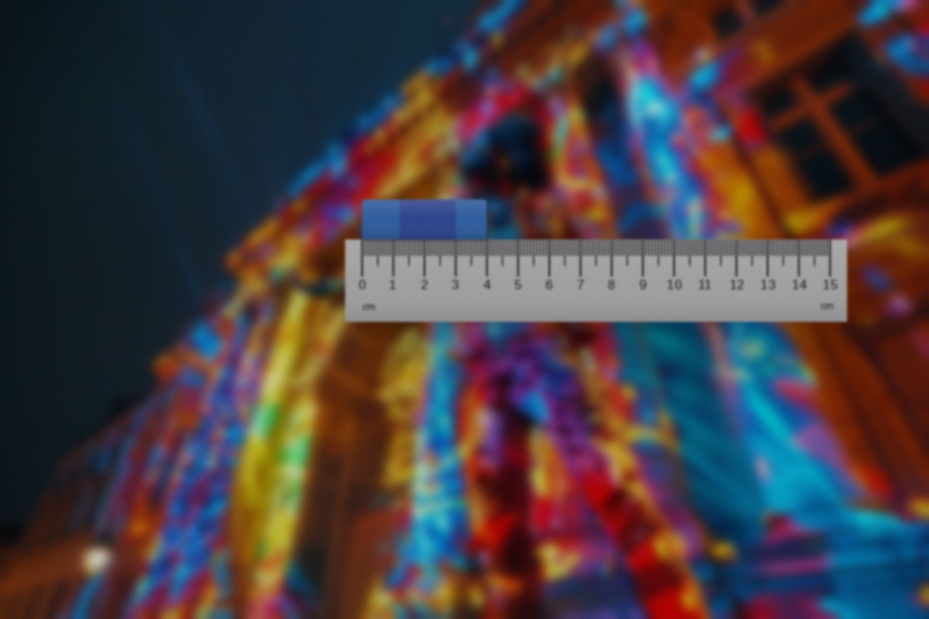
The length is {"value": 4, "unit": "cm"}
